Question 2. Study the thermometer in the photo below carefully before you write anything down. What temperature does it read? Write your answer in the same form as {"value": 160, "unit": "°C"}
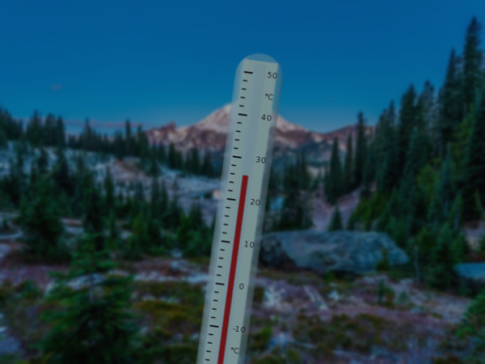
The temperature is {"value": 26, "unit": "°C"}
